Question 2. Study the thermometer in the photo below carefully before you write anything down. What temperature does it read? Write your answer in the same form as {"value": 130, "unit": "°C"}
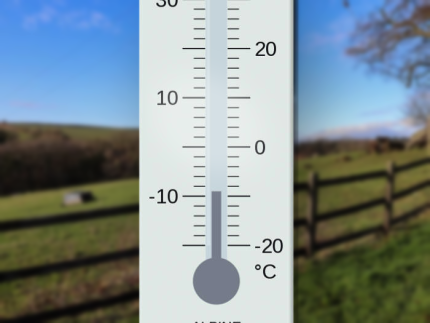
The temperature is {"value": -9, "unit": "°C"}
